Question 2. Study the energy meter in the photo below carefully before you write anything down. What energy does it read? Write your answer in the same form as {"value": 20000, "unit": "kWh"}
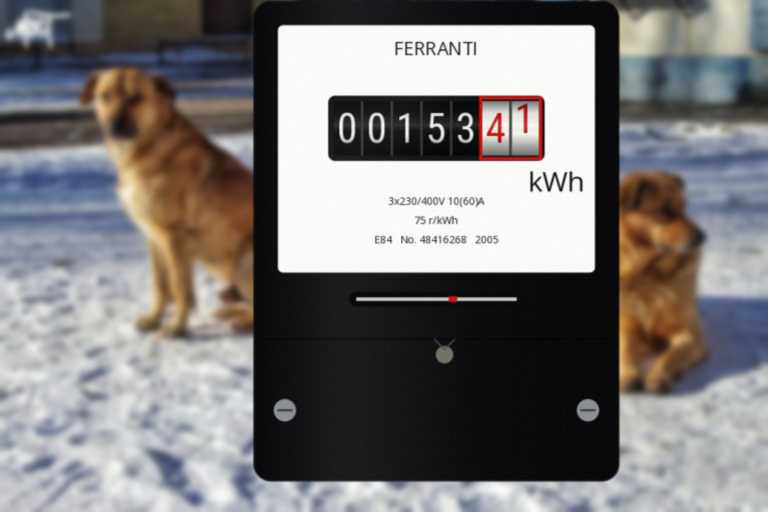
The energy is {"value": 153.41, "unit": "kWh"}
